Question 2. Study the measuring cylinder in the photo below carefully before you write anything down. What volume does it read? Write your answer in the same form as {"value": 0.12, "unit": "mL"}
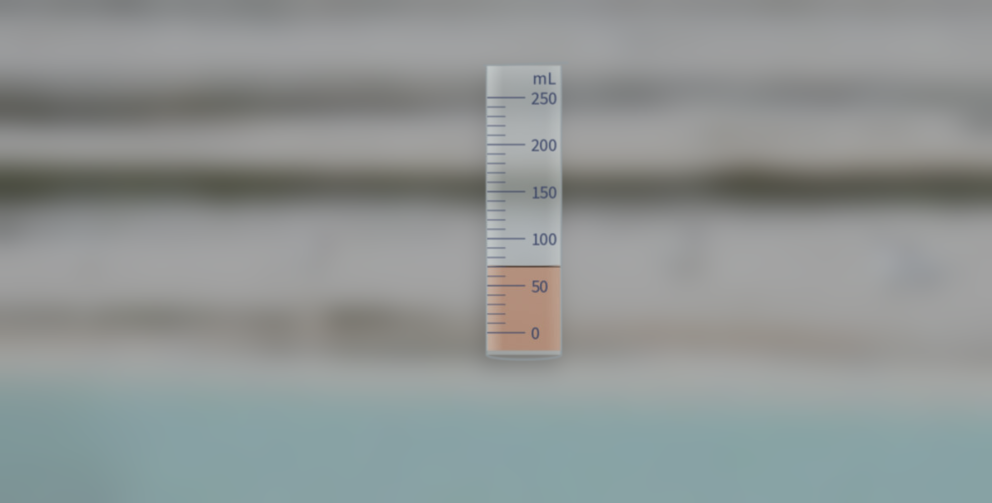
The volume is {"value": 70, "unit": "mL"}
